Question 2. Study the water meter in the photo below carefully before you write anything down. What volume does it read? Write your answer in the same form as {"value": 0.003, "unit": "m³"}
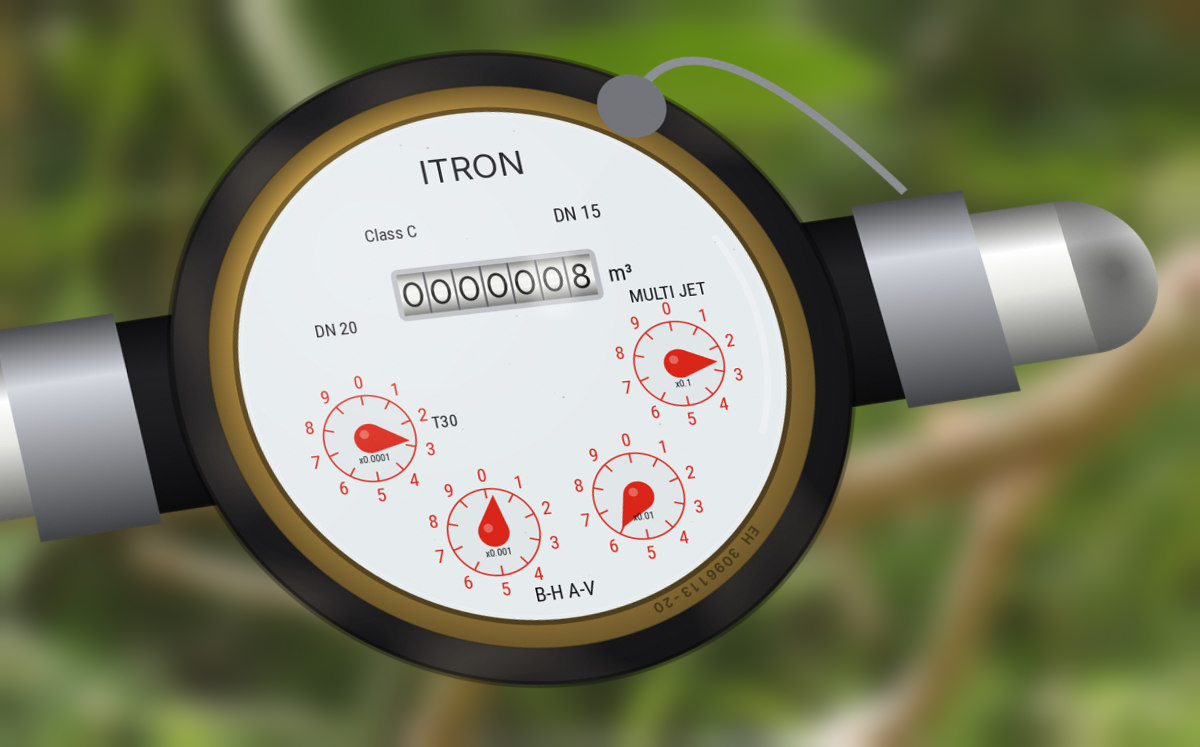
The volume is {"value": 8.2602, "unit": "m³"}
